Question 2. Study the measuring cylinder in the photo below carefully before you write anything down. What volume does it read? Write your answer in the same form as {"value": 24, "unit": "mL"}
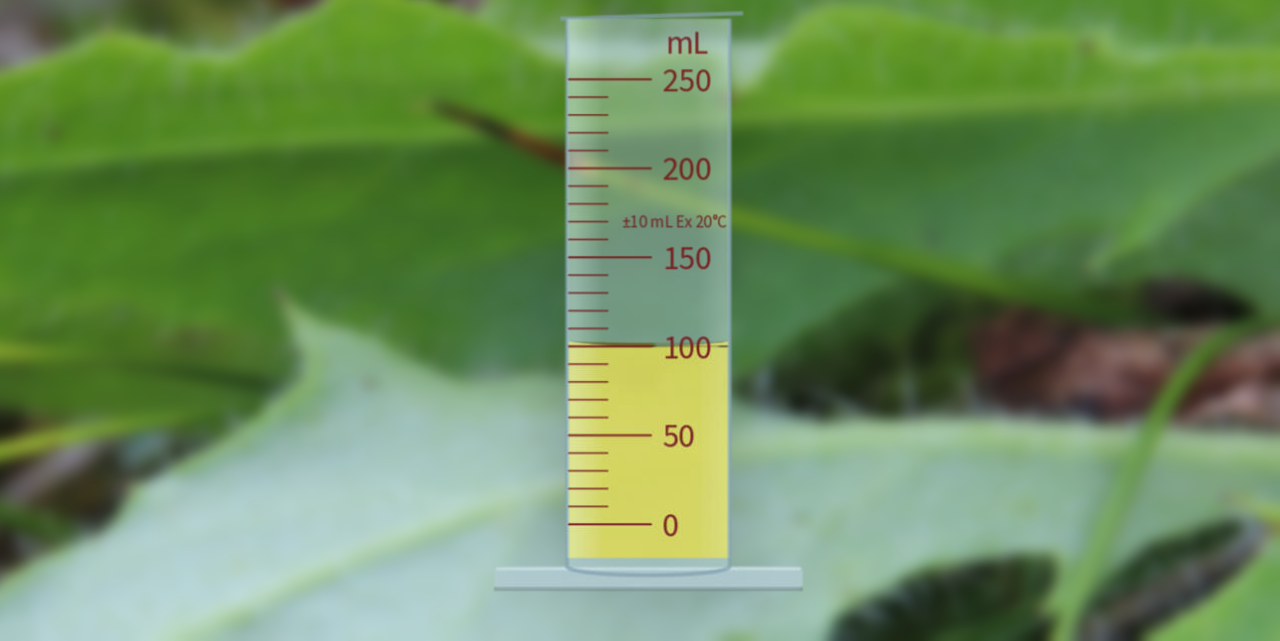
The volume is {"value": 100, "unit": "mL"}
